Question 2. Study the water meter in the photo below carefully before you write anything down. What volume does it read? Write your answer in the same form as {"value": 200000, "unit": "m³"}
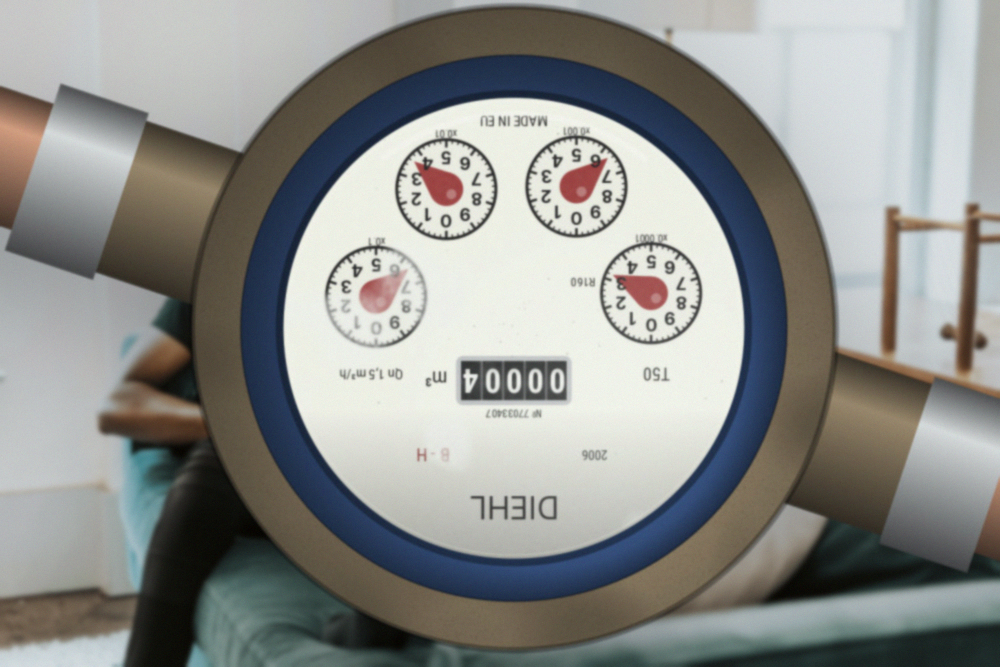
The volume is {"value": 4.6363, "unit": "m³"}
